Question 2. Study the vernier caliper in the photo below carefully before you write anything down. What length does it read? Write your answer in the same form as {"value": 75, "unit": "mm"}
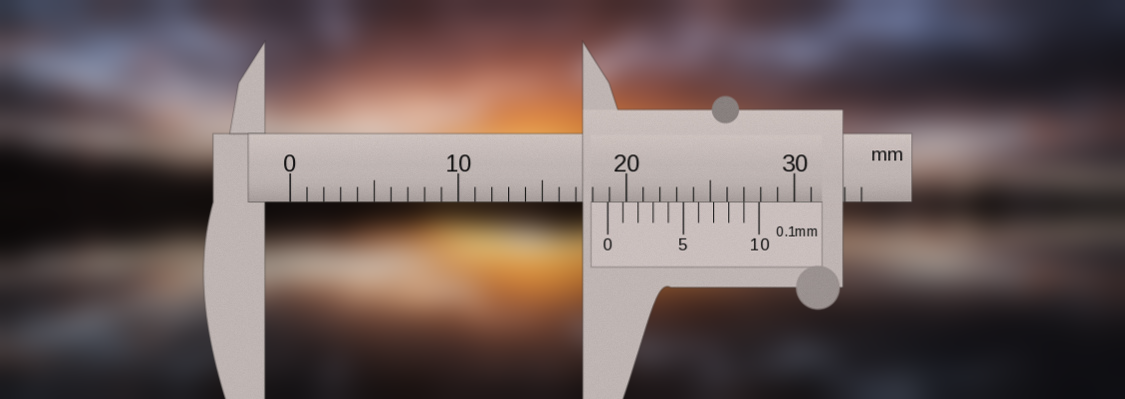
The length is {"value": 18.9, "unit": "mm"}
